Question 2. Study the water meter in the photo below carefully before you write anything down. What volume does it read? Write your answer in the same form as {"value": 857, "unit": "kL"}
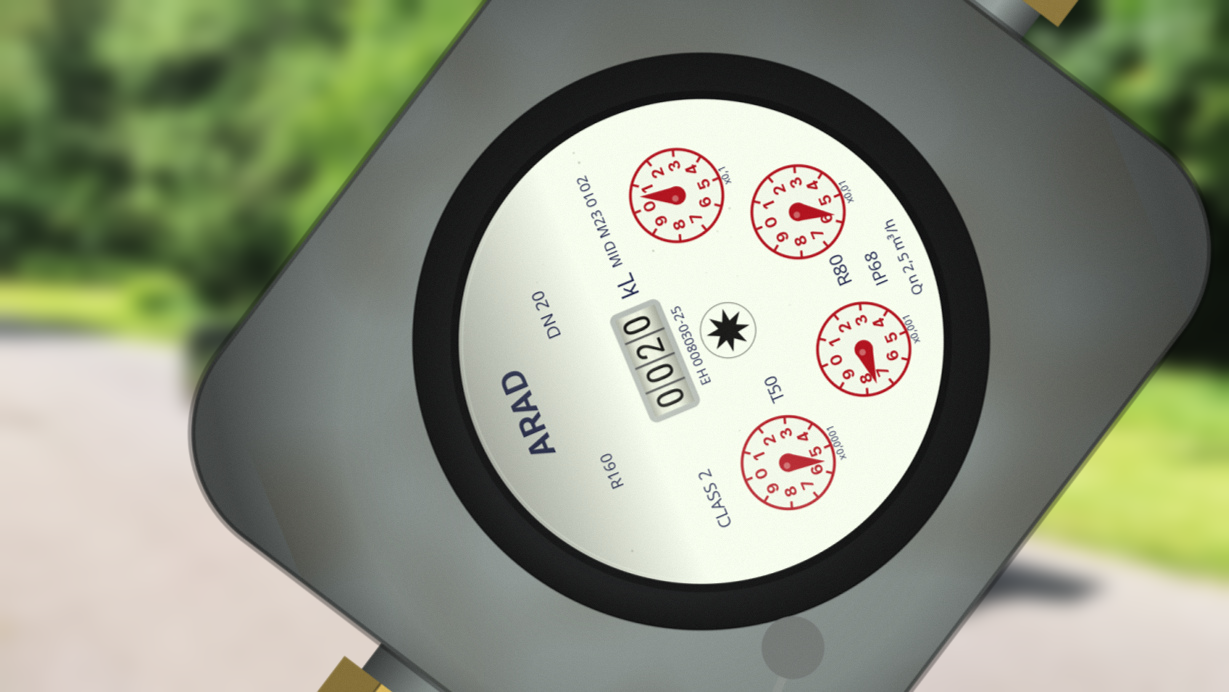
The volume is {"value": 20.0575, "unit": "kL"}
